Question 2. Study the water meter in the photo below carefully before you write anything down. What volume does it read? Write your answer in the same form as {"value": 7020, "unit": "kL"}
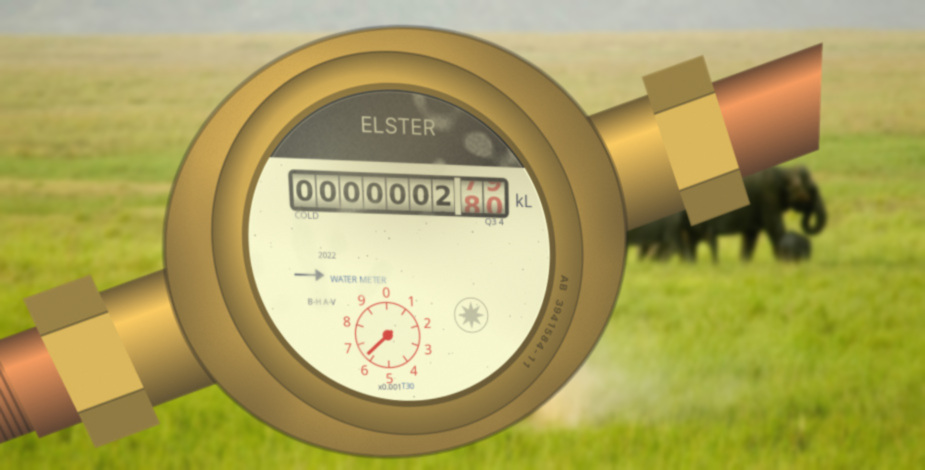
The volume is {"value": 2.796, "unit": "kL"}
